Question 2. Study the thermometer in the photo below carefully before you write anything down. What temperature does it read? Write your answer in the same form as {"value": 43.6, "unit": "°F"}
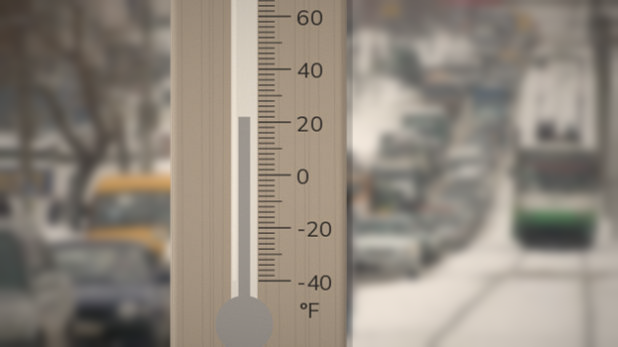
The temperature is {"value": 22, "unit": "°F"}
